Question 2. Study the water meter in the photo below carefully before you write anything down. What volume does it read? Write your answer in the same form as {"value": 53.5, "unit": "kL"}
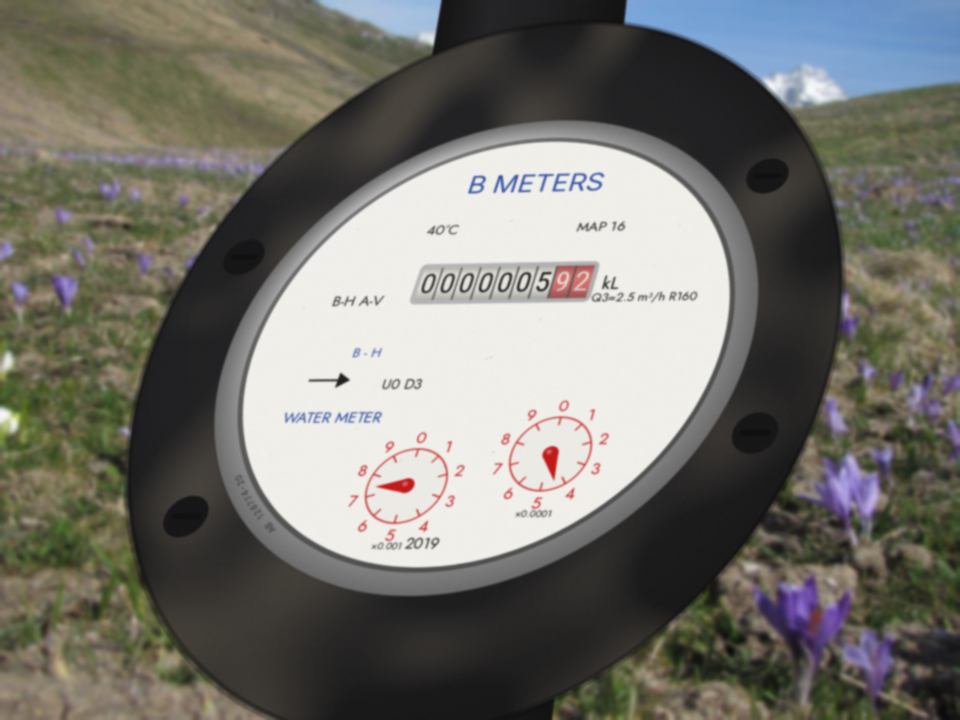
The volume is {"value": 5.9274, "unit": "kL"}
